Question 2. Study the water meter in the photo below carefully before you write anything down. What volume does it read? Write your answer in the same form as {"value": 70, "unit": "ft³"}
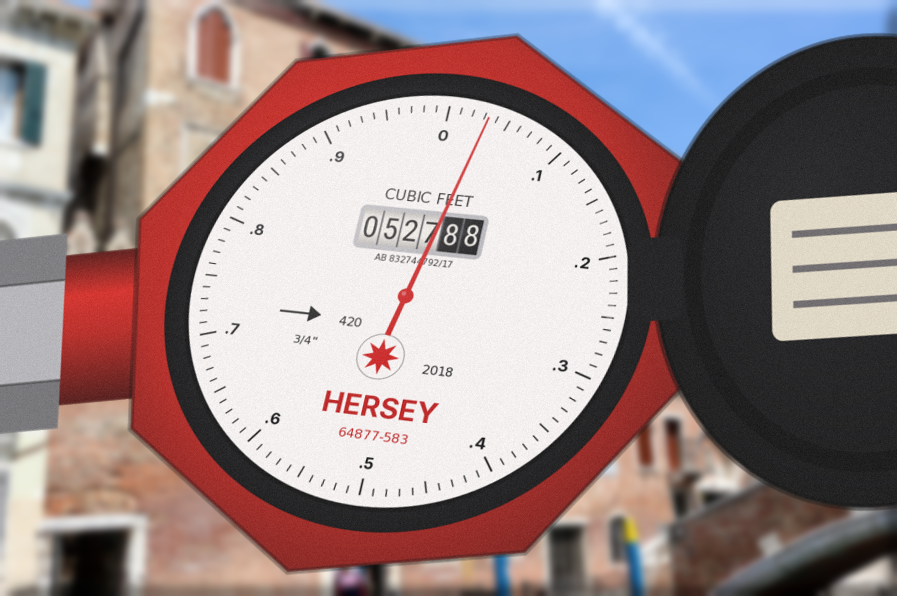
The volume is {"value": 52788.03, "unit": "ft³"}
